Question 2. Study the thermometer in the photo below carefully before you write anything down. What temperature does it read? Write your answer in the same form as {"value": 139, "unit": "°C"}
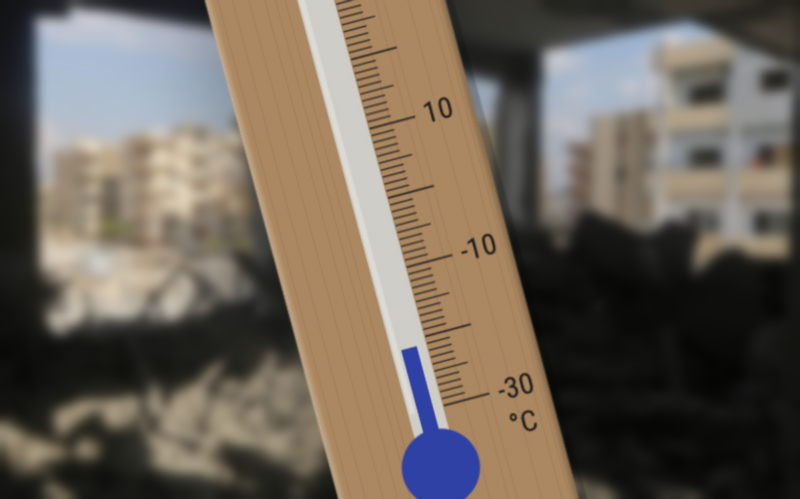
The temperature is {"value": -21, "unit": "°C"}
